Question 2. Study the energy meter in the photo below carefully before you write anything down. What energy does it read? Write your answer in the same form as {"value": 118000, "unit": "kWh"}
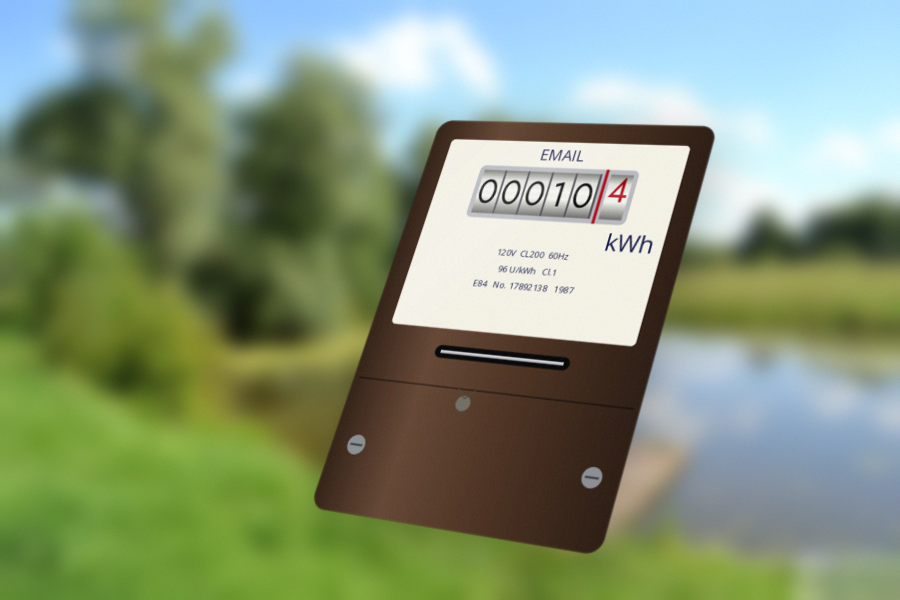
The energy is {"value": 10.4, "unit": "kWh"}
